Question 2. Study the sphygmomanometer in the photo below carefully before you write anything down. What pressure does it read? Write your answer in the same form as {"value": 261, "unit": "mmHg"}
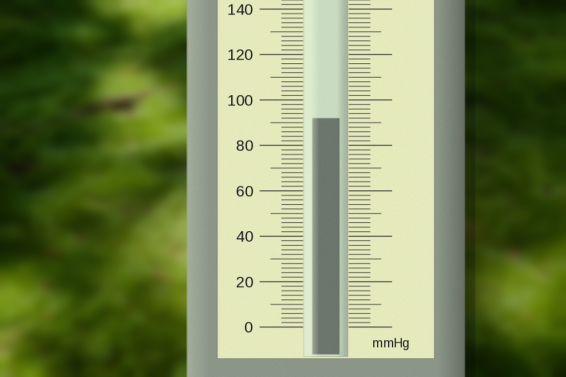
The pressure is {"value": 92, "unit": "mmHg"}
